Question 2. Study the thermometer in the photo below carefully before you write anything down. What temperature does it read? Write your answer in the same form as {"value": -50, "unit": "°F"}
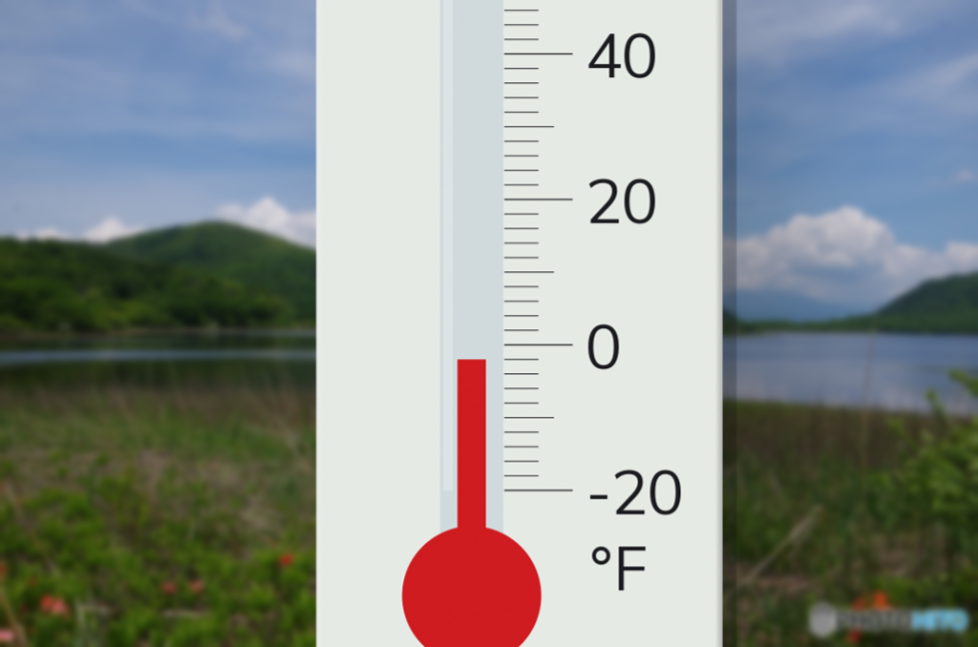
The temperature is {"value": -2, "unit": "°F"}
